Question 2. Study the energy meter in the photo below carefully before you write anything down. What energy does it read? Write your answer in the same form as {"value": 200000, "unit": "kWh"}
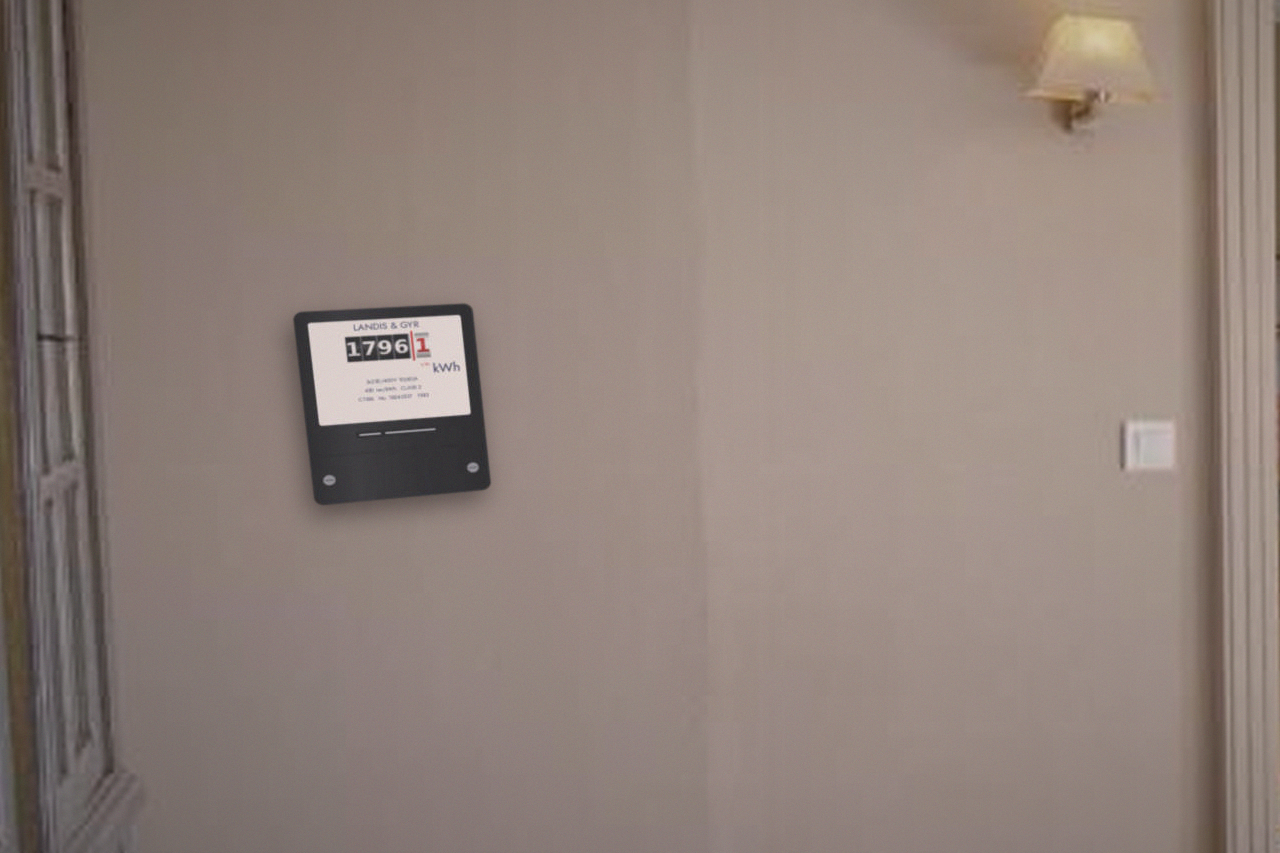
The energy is {"value": 1796.1, "unit": "kWh"}
